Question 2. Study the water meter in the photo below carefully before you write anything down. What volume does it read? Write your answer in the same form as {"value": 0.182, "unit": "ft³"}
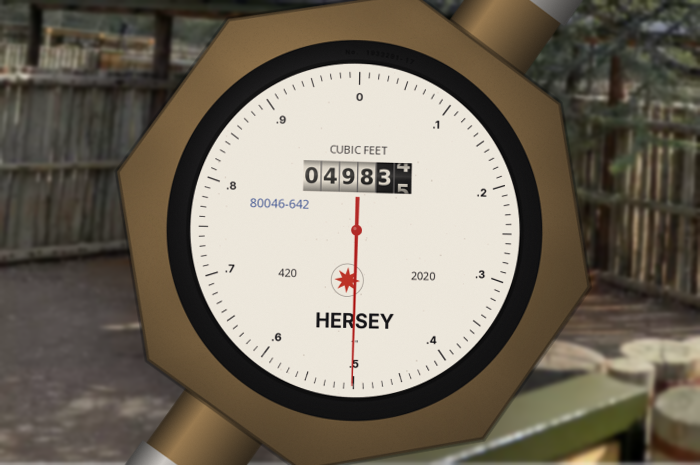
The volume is {"value": 49834.50, "unit": "ft³"}
